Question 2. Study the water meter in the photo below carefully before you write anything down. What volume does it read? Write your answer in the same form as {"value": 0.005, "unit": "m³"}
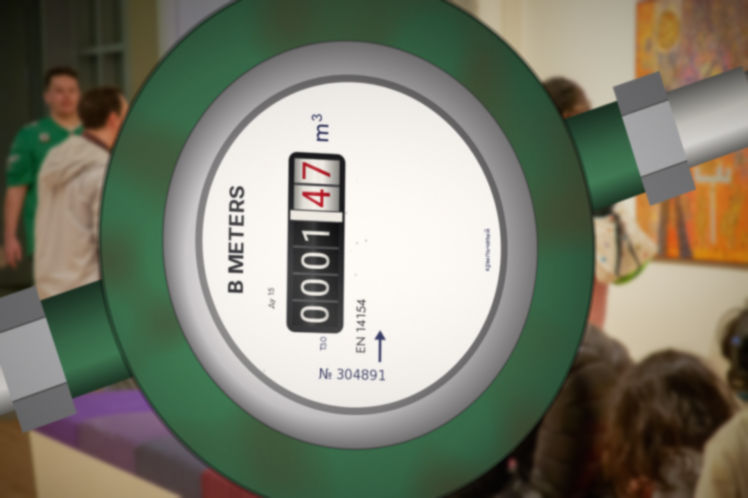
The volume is {"value": 1.47, "unit": "m³"}
